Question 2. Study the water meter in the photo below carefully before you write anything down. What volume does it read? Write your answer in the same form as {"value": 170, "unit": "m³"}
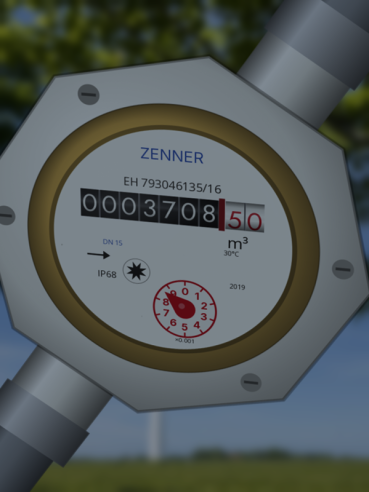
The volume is {"value": 3708.498, "unit": "m³"}
